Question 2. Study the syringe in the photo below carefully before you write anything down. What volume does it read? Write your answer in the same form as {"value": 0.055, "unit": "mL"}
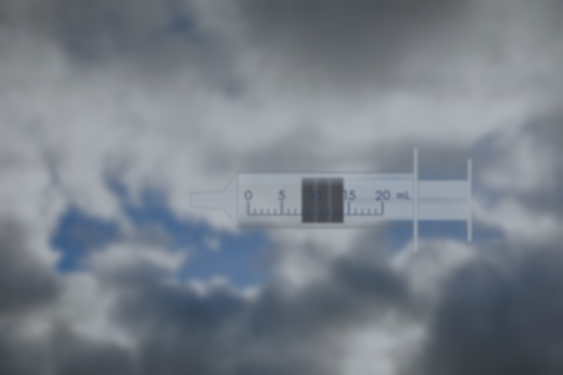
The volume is {"value": 8, "unit": "mL"}
